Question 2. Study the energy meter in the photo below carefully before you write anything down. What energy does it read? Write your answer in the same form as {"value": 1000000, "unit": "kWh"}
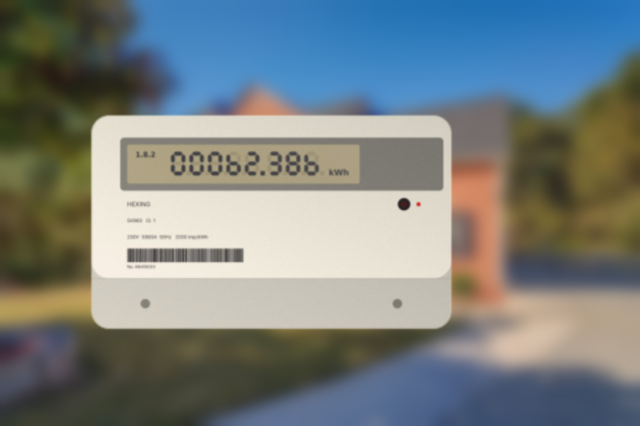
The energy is {"value": 62.386, "unit": "kWh"}
